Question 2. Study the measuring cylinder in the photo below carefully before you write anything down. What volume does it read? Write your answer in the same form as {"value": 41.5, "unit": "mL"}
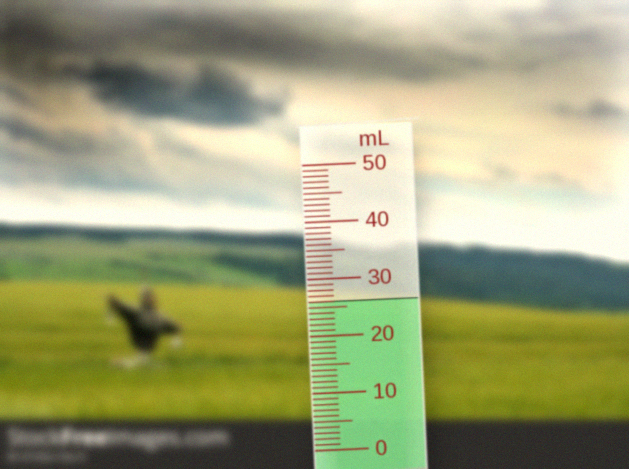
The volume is {"value": 26, "unit": "mL"}
